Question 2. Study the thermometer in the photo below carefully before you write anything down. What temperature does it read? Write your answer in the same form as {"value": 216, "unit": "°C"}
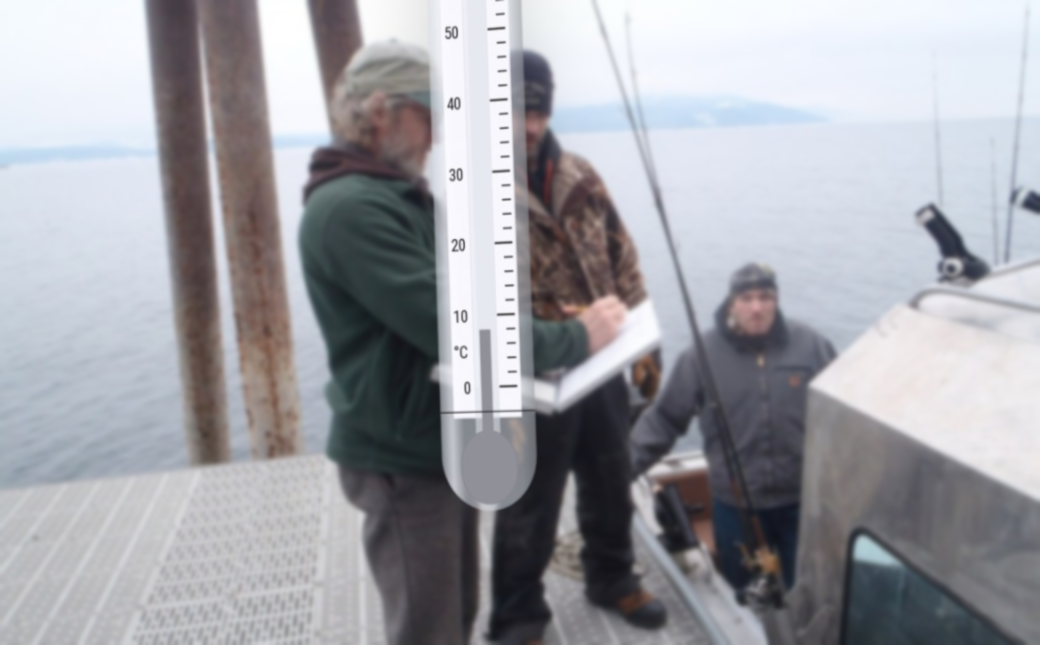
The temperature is {"value": 8, "unit": "°C"}
